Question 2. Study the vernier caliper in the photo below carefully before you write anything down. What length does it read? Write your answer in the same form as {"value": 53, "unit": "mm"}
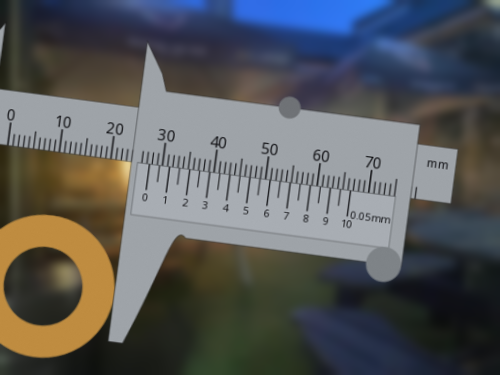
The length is {"value": 27.5, "unit": "mm"}
